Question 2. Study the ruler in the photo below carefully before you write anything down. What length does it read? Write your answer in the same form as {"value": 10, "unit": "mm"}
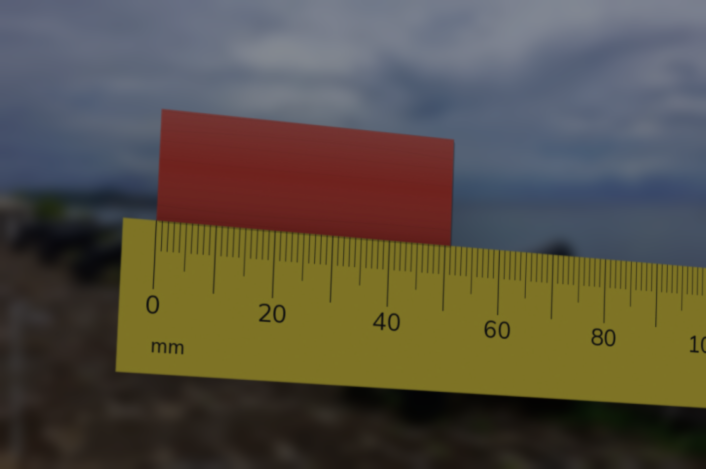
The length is {"value": 51, "unit": "mm"}
